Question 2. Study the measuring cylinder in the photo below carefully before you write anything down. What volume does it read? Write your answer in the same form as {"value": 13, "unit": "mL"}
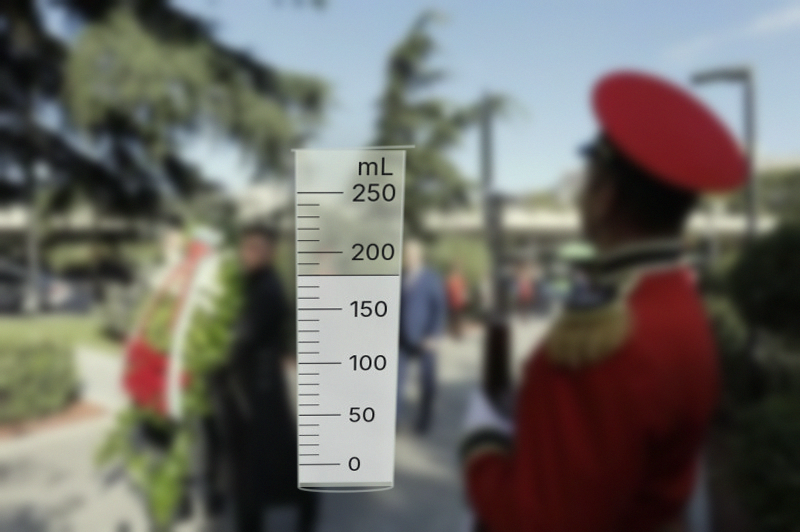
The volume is {"value": 180, "unit": "mL"}
